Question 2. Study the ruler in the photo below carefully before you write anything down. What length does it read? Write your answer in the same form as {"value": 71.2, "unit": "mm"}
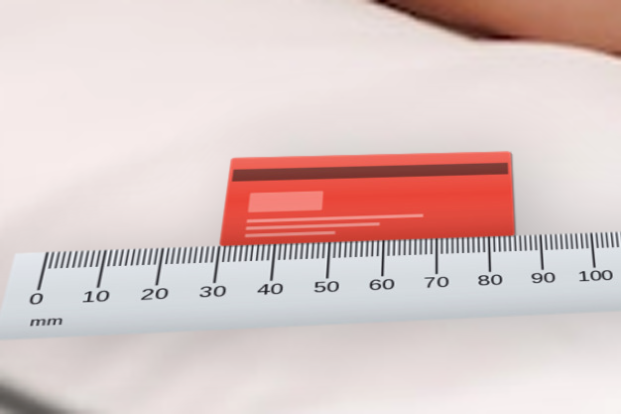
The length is {"value": 55, "unit": "mm"}
